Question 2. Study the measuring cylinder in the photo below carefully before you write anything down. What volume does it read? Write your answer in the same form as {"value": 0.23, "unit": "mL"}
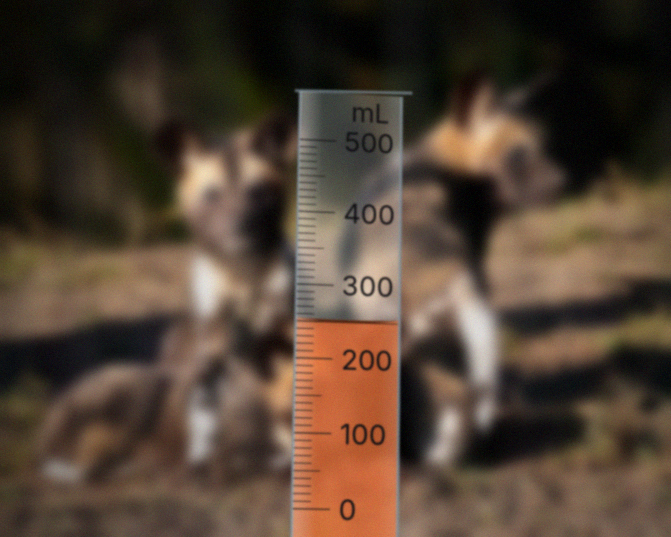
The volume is {"value": 250, "unit": "mL"}
